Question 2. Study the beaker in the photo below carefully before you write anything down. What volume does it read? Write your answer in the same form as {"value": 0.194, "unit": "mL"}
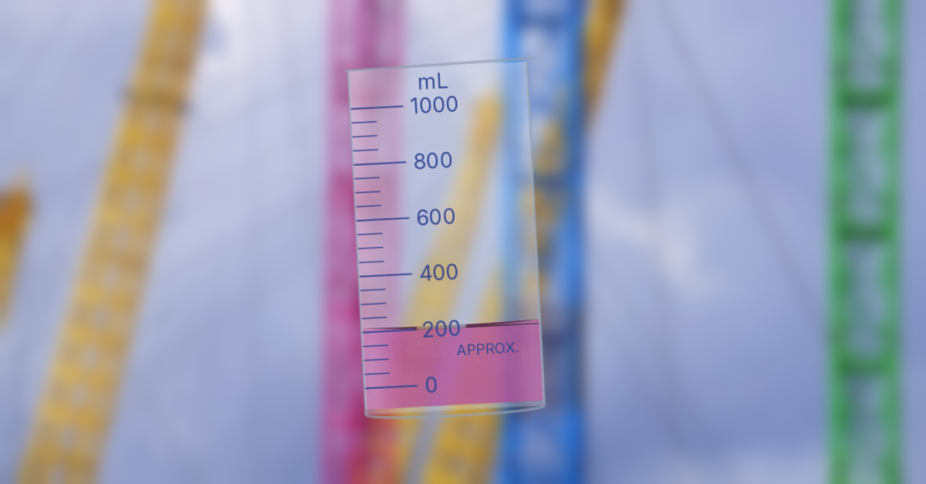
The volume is {"value": 200, "unit": "mL"}
